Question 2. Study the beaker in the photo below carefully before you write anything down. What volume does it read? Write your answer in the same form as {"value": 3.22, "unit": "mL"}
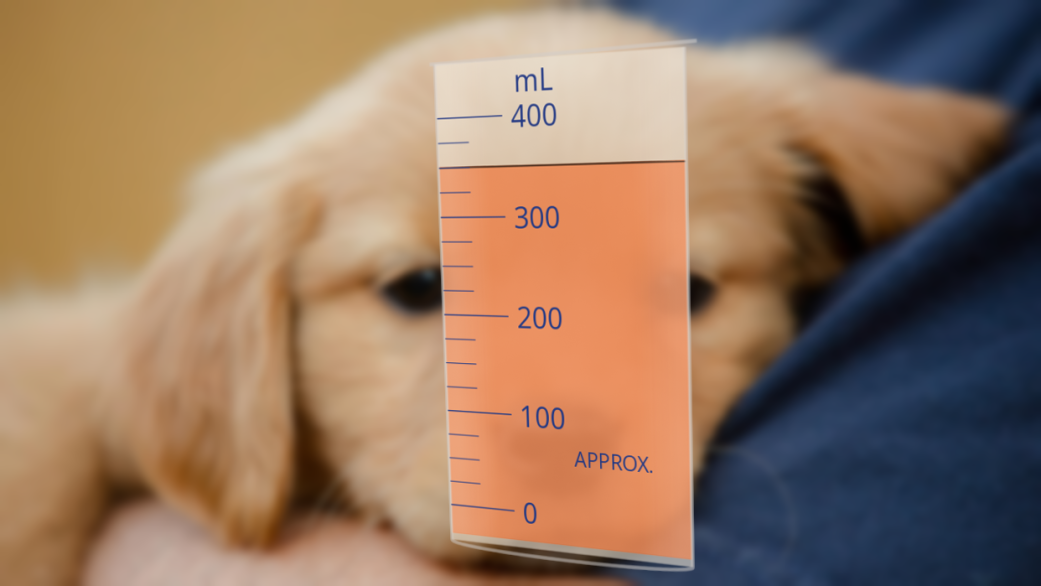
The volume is {"value": 350, "unit": "mL"}
